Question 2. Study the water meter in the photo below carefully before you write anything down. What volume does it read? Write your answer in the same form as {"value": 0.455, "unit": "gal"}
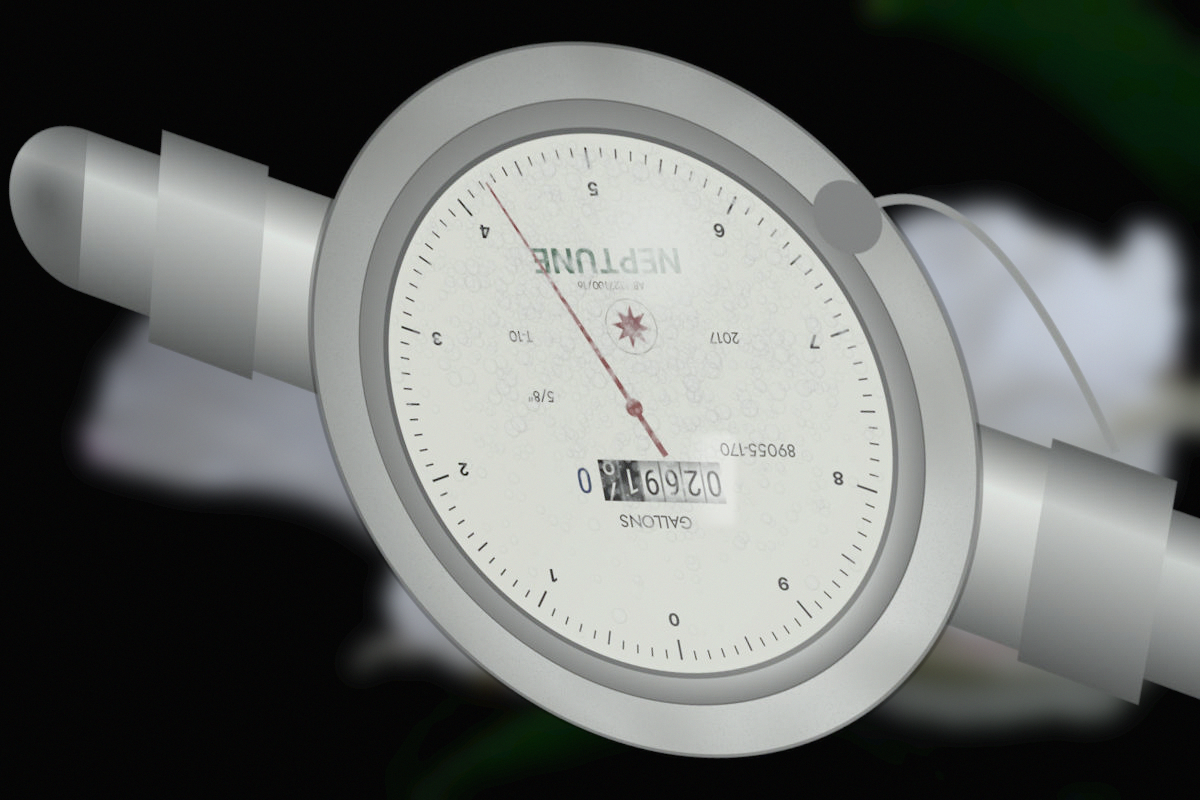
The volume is {"value": 269174.2, "unit": "gal"}
